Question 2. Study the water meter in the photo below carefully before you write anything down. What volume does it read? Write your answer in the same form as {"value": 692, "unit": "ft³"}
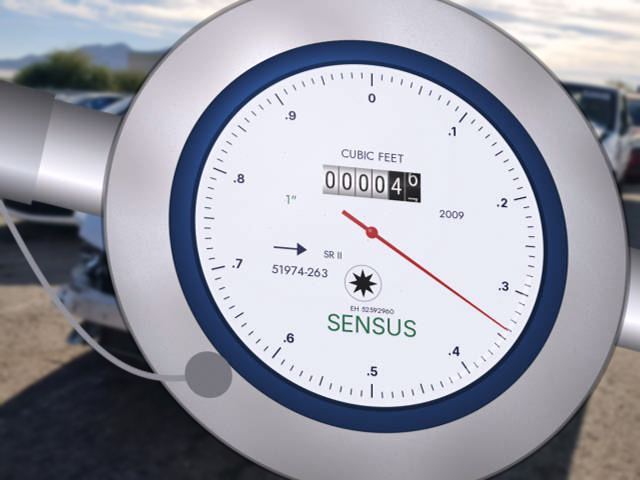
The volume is {"value": 46.34, "unit": "ft³"}
